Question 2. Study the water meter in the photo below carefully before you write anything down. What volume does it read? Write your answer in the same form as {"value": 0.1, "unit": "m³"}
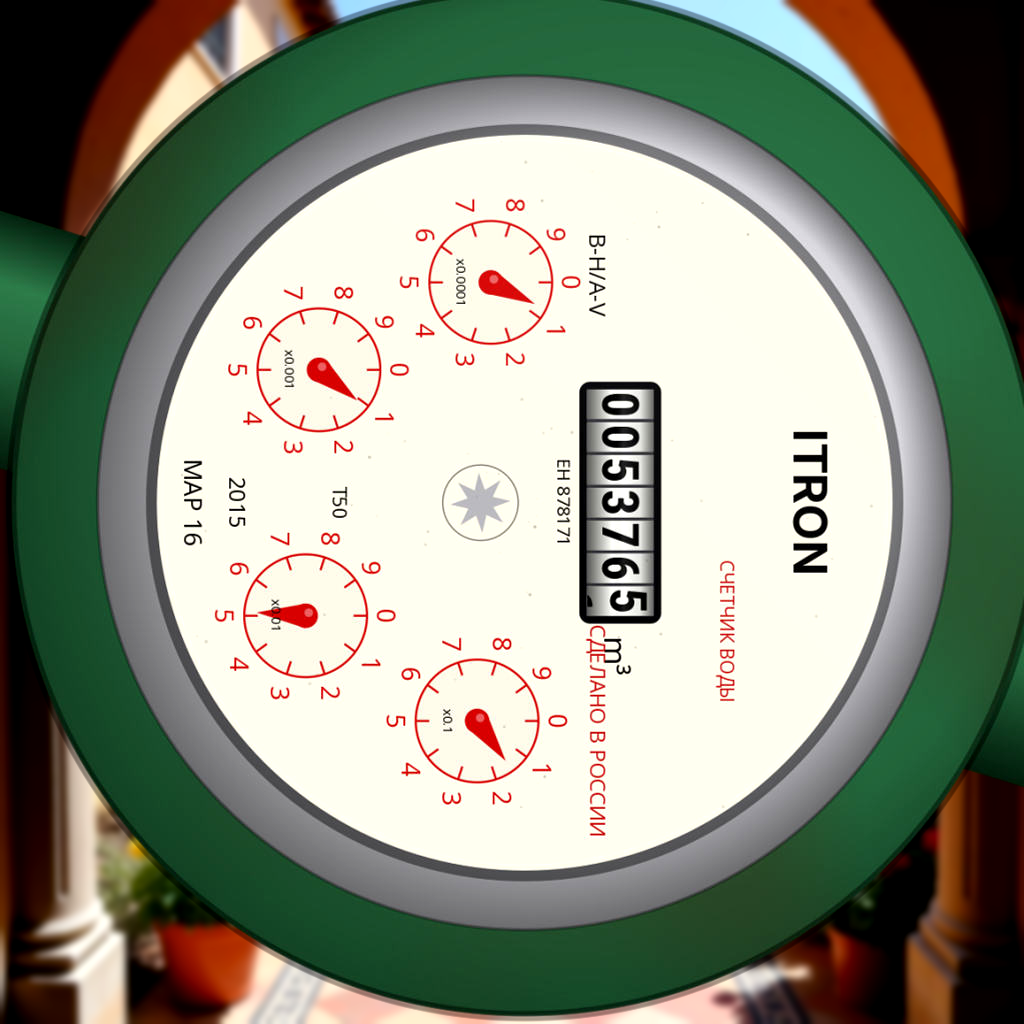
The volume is {"value": 53765.1510, "unit": "m³"}
